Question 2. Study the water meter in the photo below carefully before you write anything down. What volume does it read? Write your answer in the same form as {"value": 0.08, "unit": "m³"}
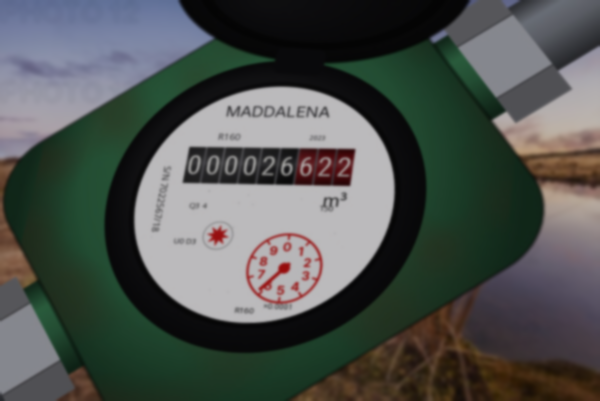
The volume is {"value": 26.6226, "unit": "m³"}
